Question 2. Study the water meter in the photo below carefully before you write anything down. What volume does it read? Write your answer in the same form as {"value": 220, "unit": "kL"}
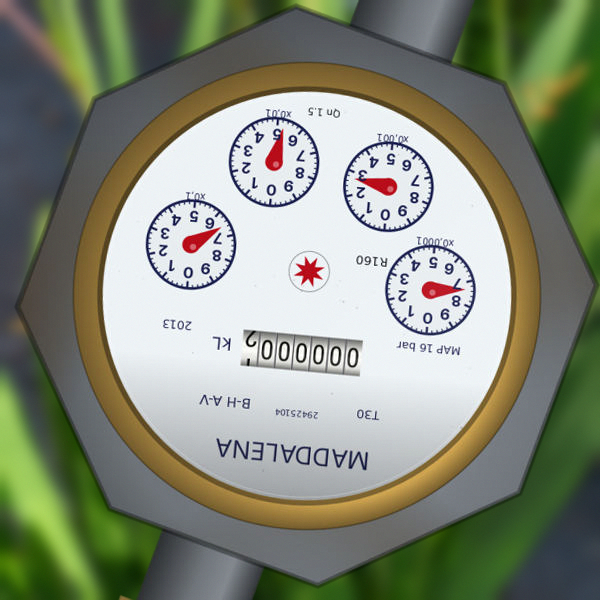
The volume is {"value": 1.6527, "unit": "kL"}
